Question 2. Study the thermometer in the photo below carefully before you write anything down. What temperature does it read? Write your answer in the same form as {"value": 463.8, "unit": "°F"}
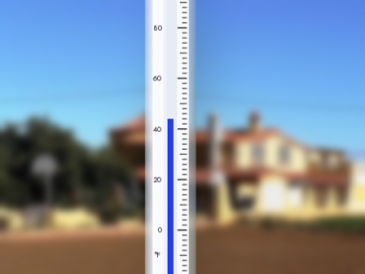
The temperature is {"value": 44, "unit": "°F"}
